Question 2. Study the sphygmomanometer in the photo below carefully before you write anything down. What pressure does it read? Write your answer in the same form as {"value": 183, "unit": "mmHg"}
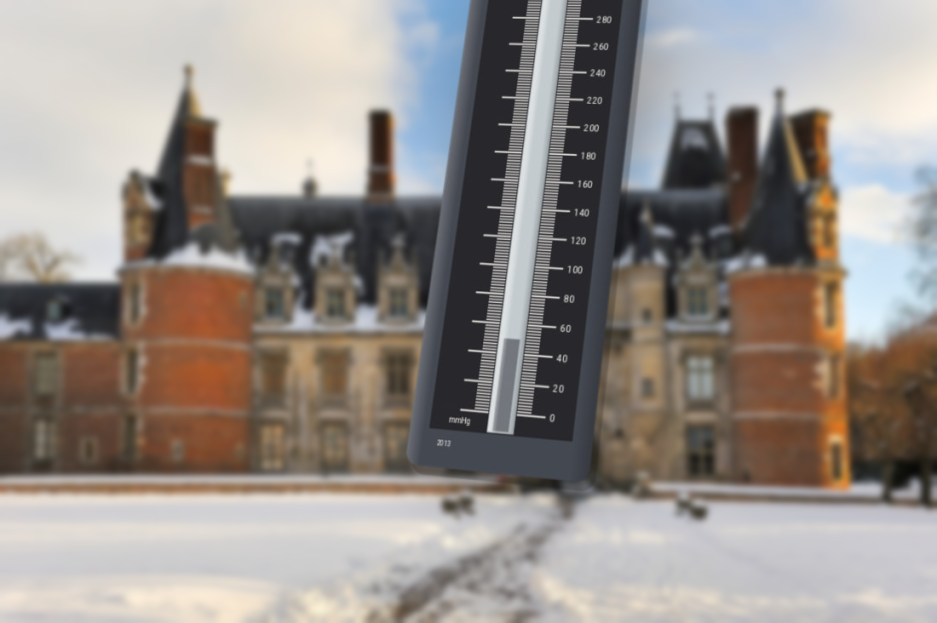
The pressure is {"value": 50, "unit": "mmHg"}
